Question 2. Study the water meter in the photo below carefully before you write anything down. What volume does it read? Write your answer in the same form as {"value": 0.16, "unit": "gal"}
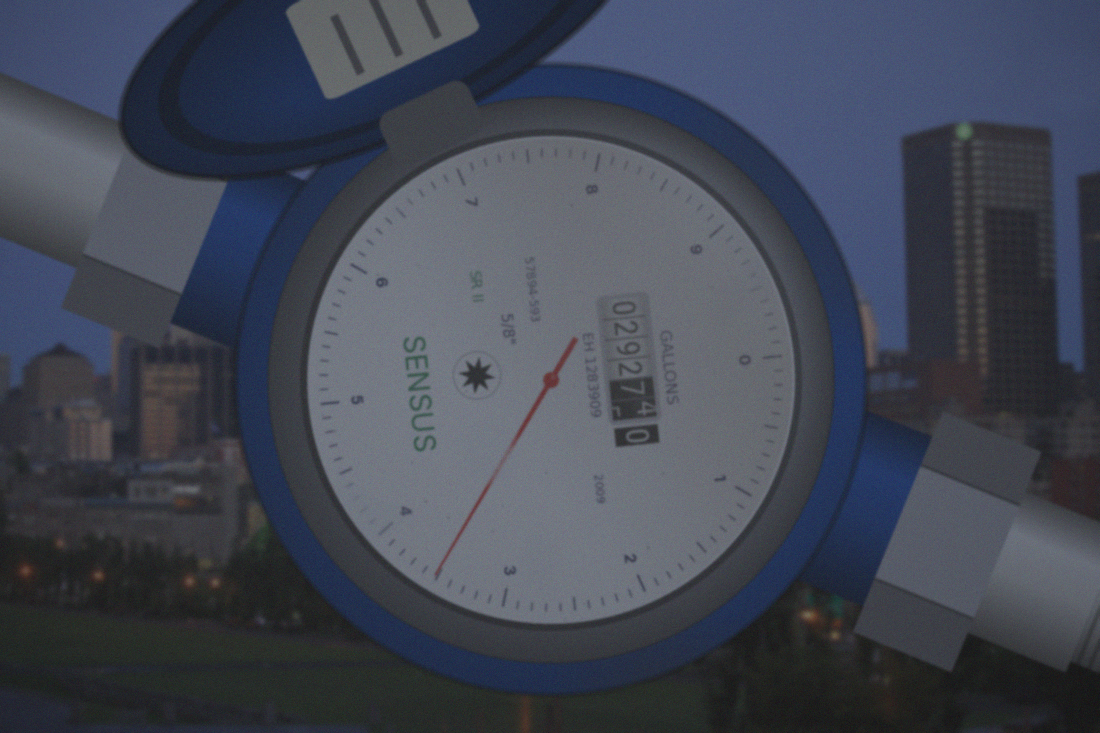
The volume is {"value": 292743.5, "unit": "gal"}
